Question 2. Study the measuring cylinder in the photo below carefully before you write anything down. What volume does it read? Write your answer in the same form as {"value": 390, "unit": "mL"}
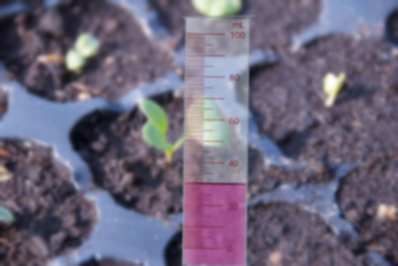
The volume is {"value": 30, "unit": "mL"}
